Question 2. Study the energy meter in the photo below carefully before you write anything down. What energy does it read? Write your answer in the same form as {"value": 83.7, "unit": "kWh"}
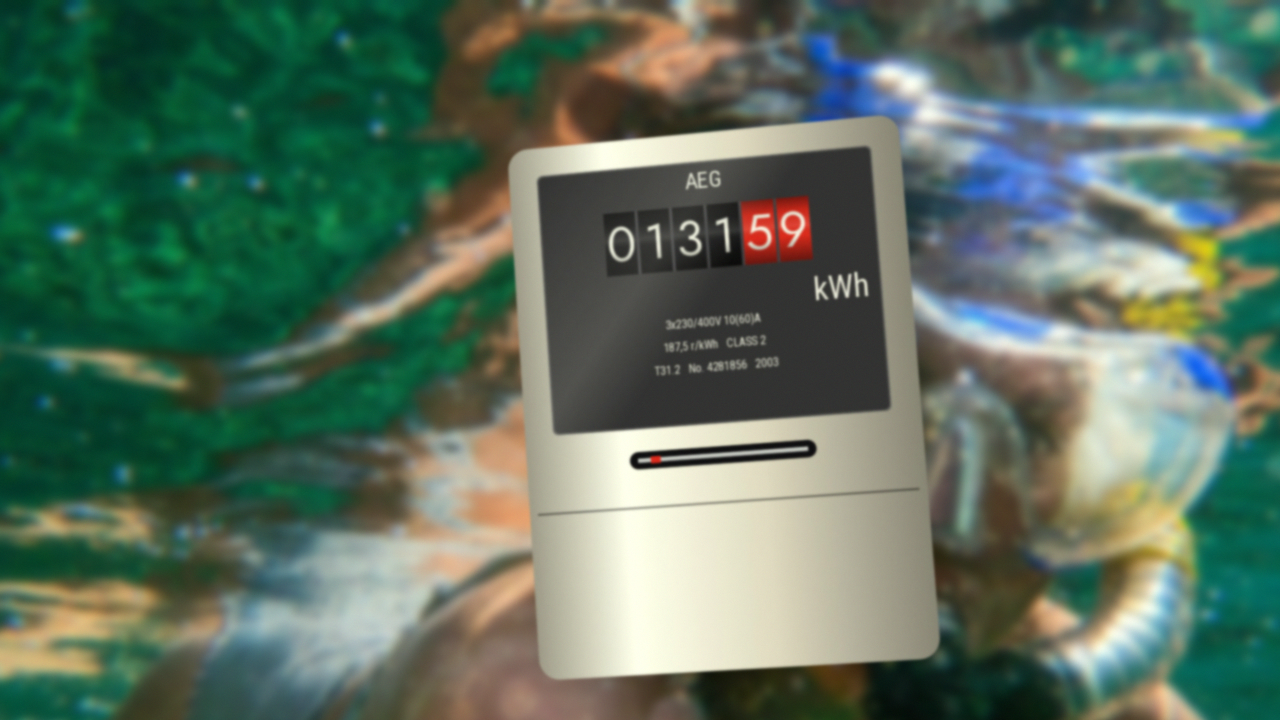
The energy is {"value": 131.59, "unit": "kWh"}
